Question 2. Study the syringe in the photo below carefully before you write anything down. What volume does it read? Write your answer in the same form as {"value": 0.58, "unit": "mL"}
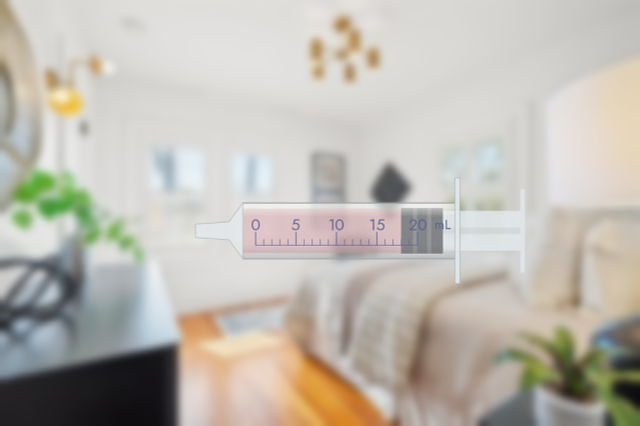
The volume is {"value": 18, "unit": "mL"}
